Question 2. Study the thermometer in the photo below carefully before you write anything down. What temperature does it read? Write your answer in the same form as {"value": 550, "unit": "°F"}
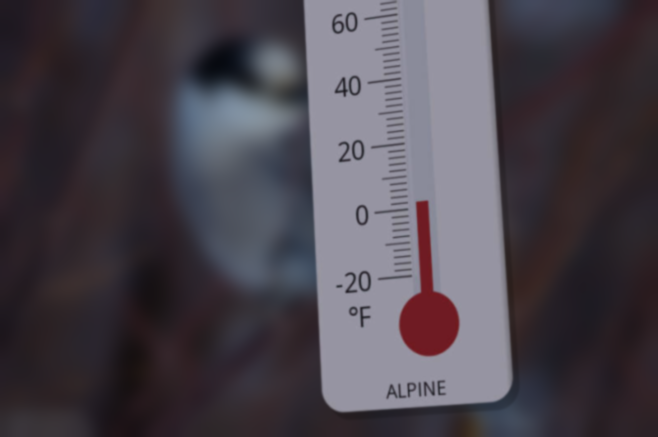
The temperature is {"value": 2, "unit": "°F"}
